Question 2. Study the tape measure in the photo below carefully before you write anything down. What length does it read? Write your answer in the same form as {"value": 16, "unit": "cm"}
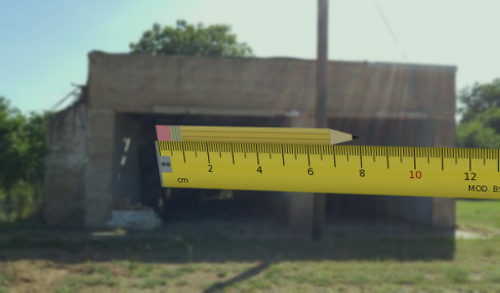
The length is {"value": 8, "unit": "cm"}
